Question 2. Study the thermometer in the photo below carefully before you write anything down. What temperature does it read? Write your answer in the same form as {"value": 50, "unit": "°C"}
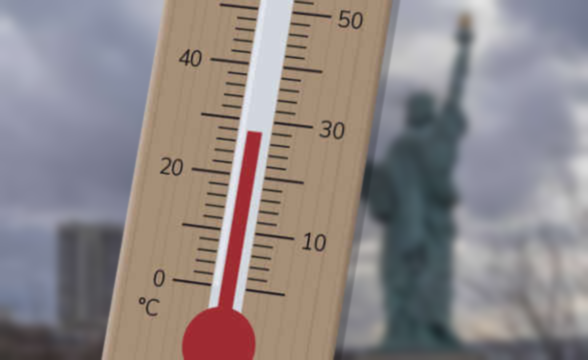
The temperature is {"value": 28, "unit": "°C"}
